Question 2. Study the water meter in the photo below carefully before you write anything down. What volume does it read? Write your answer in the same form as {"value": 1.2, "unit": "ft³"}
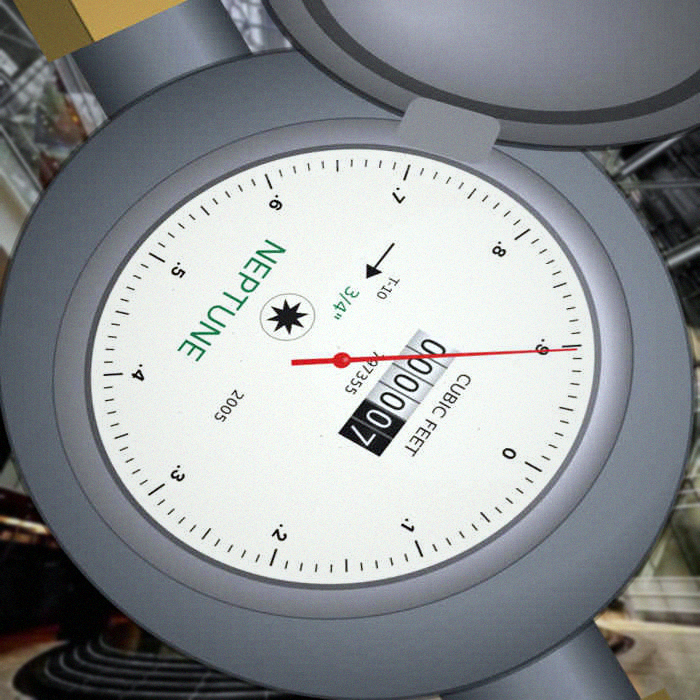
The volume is {"value": 6.90, "unit": "ft³"}
